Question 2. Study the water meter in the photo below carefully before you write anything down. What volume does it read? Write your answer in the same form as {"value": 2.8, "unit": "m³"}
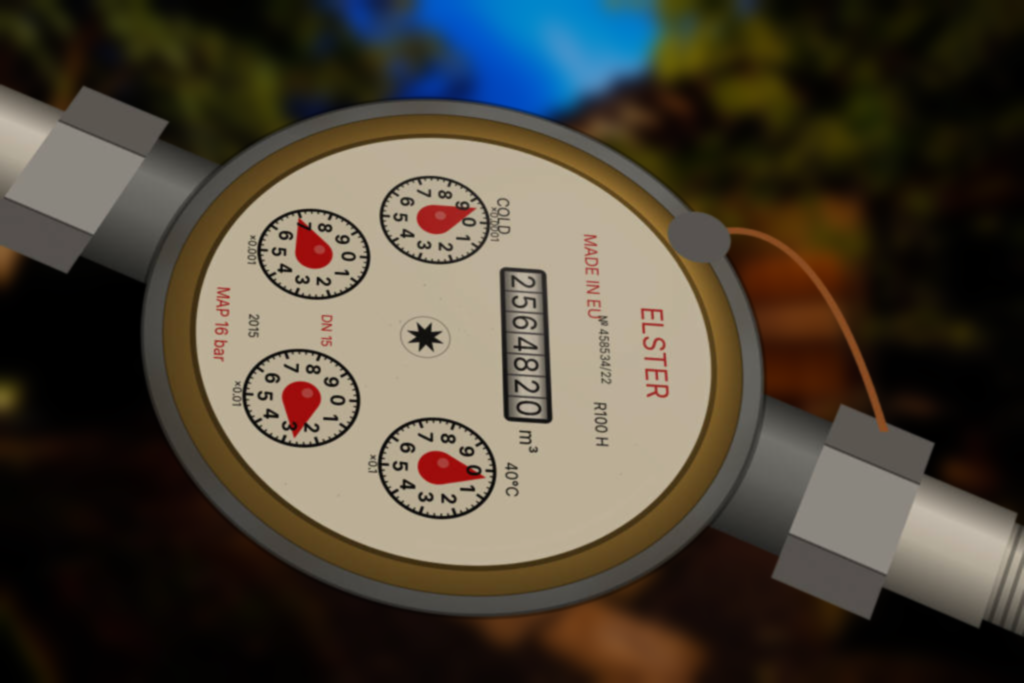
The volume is {"value": 2564820.0269, "unit": "m³"}
